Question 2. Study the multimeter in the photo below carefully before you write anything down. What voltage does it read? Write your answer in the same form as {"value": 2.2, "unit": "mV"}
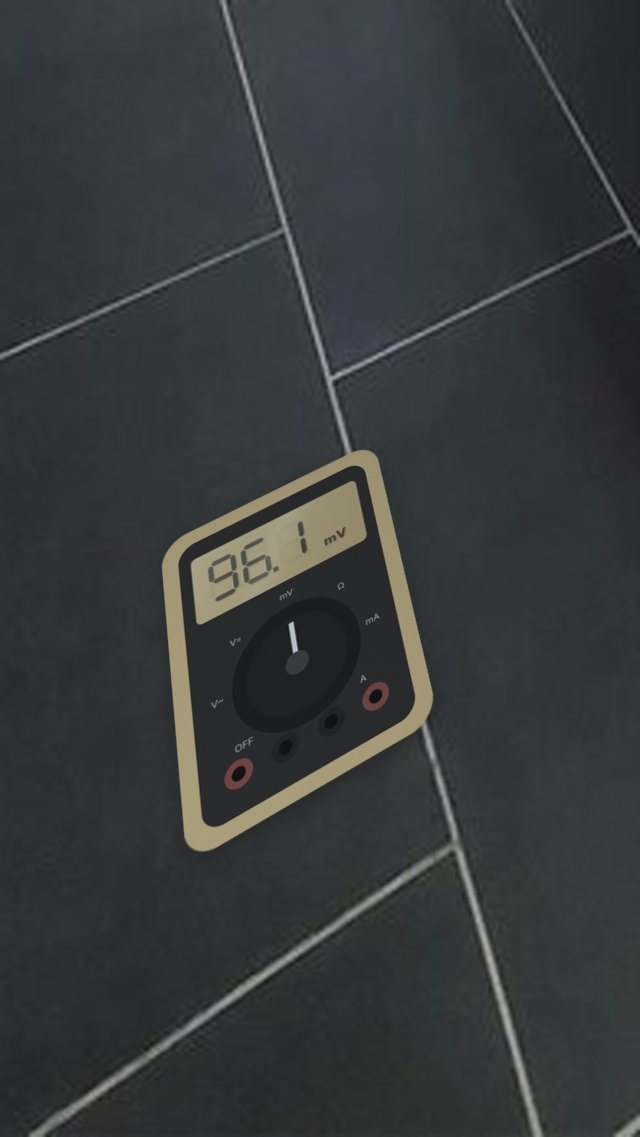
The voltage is {"value": 96.1, "unit": "mV"}
